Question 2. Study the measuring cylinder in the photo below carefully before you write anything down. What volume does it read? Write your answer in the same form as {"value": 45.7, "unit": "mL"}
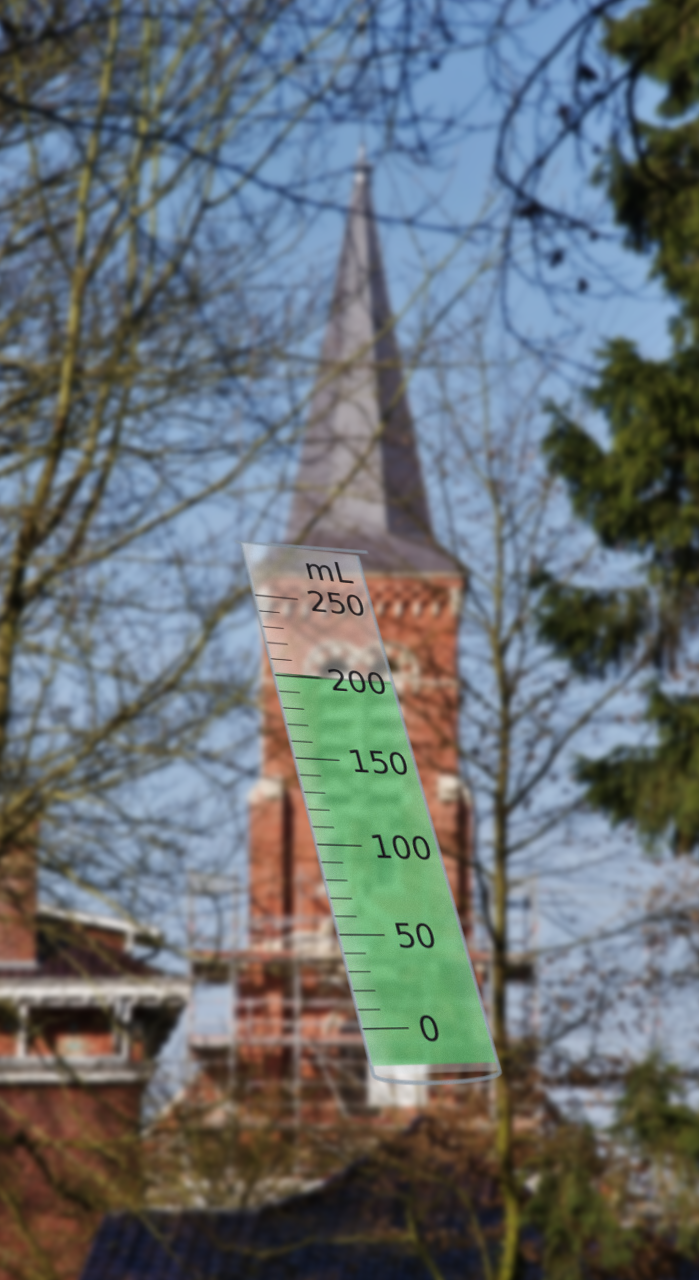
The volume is {"value": 200, "unit": "mL"}
